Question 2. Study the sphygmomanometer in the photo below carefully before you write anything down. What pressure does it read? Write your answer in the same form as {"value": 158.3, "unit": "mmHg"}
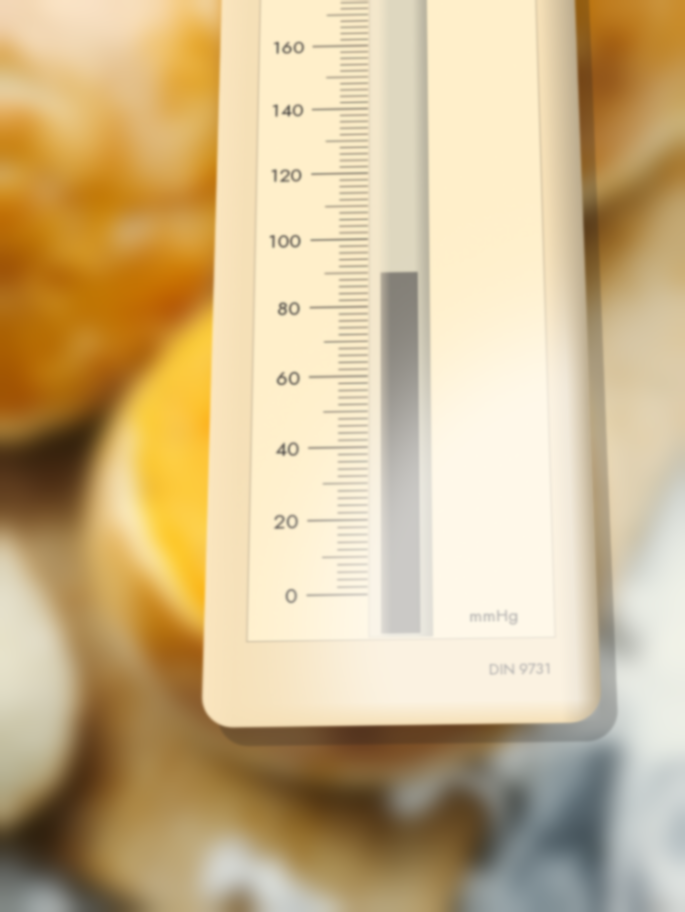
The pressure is {"value": 90, "unit": "mmHg"}
